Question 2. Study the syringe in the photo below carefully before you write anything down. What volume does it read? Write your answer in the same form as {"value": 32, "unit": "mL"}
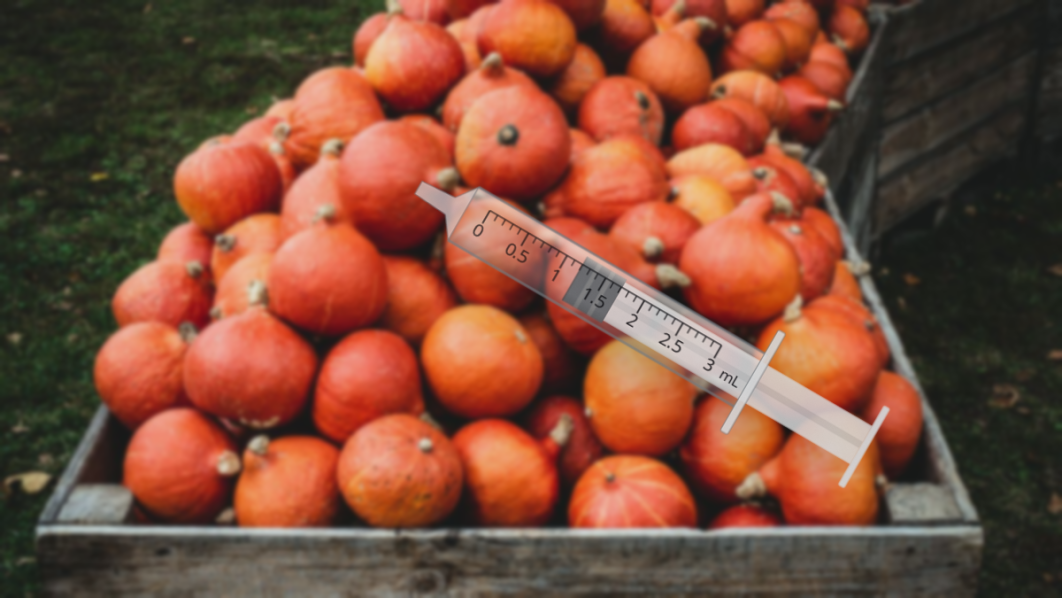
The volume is {"value": 1.2, "unit": "mL"}
